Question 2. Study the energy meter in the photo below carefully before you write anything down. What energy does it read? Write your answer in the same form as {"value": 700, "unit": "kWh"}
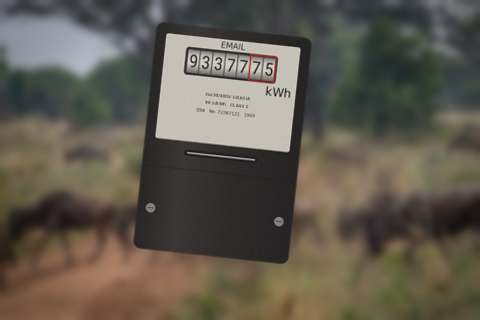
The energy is {"value": 93377.75, "unit": "kWh"}
